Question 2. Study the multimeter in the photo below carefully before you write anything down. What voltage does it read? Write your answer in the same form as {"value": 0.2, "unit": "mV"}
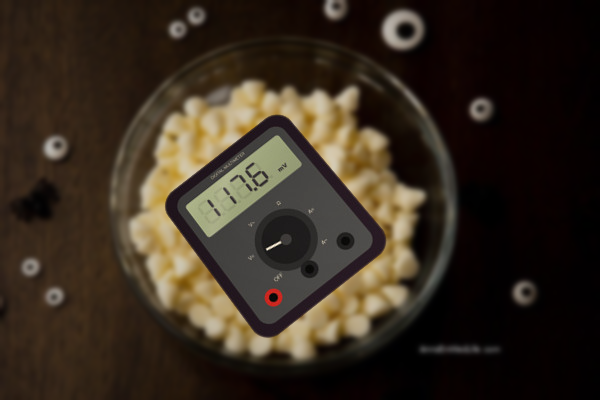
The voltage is {"value": 117.6, "unit": "mV"}
